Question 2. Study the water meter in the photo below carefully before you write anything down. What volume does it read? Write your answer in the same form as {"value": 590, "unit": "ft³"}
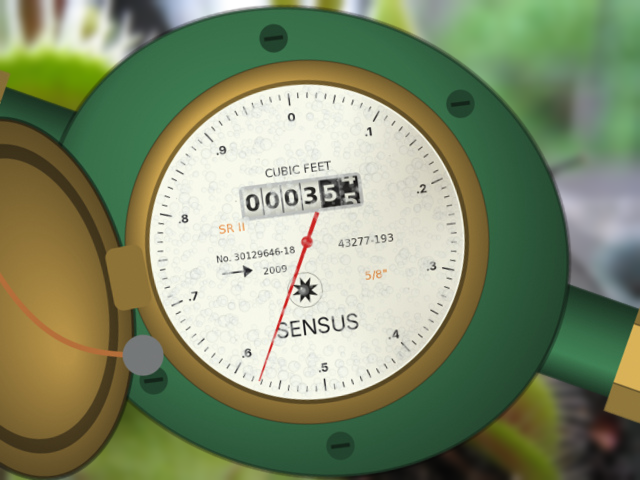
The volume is {"value": 354.57, "unit": "ft³"}
